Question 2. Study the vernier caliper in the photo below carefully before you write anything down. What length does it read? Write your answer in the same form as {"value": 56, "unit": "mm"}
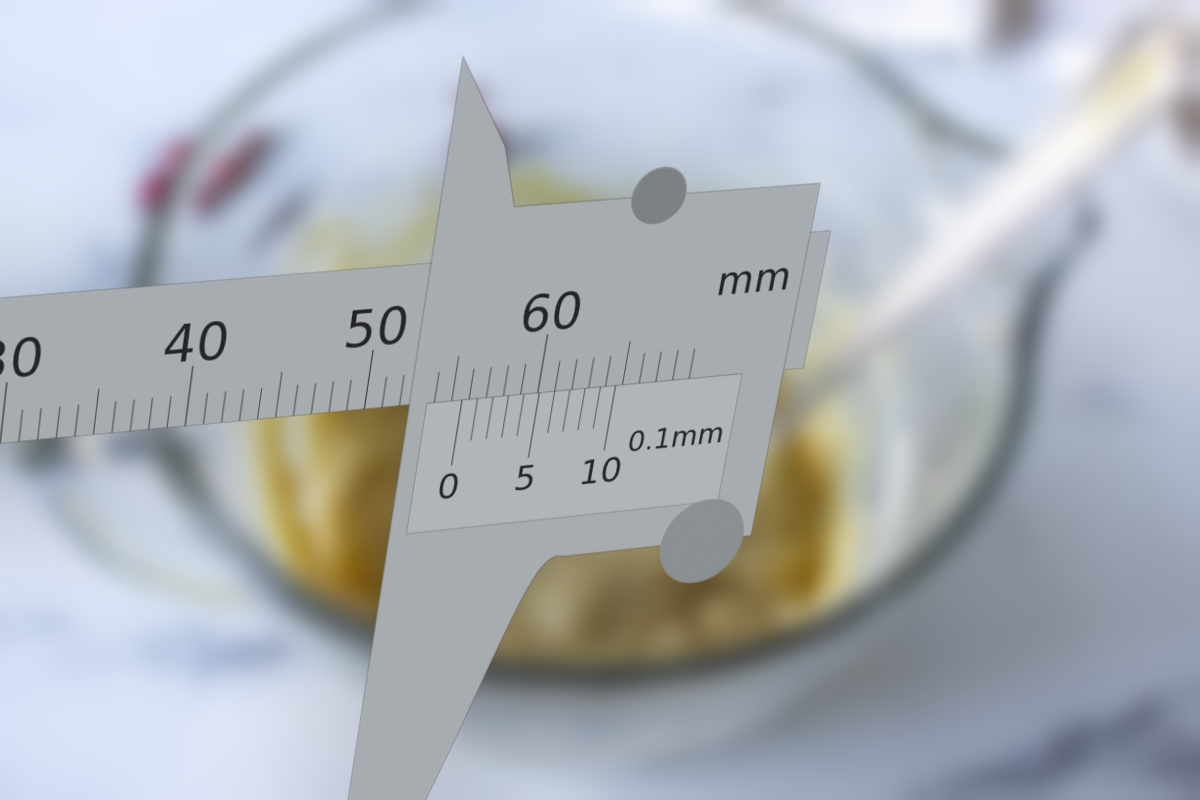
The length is {"value": 55.6, "unit": "mm"}
